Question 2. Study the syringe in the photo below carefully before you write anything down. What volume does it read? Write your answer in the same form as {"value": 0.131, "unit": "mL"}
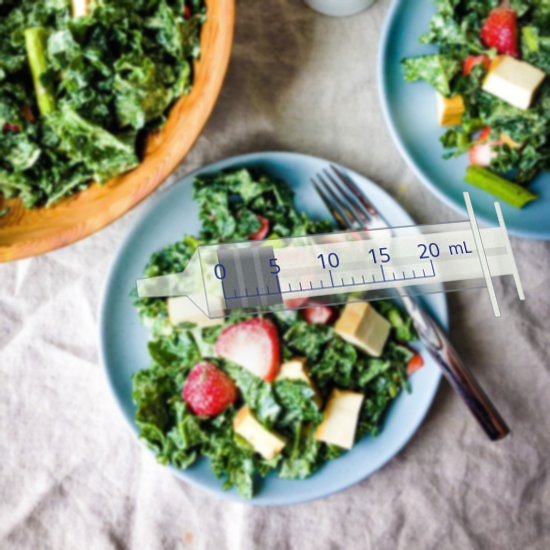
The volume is {"value": 0, "unit": "mL"}
